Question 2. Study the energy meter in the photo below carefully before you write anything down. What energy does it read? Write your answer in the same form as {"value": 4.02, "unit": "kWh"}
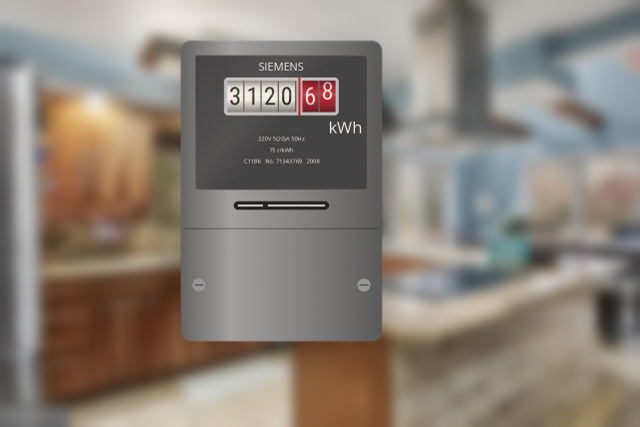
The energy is {"value": 3120.68, "unit": "kWh"}
